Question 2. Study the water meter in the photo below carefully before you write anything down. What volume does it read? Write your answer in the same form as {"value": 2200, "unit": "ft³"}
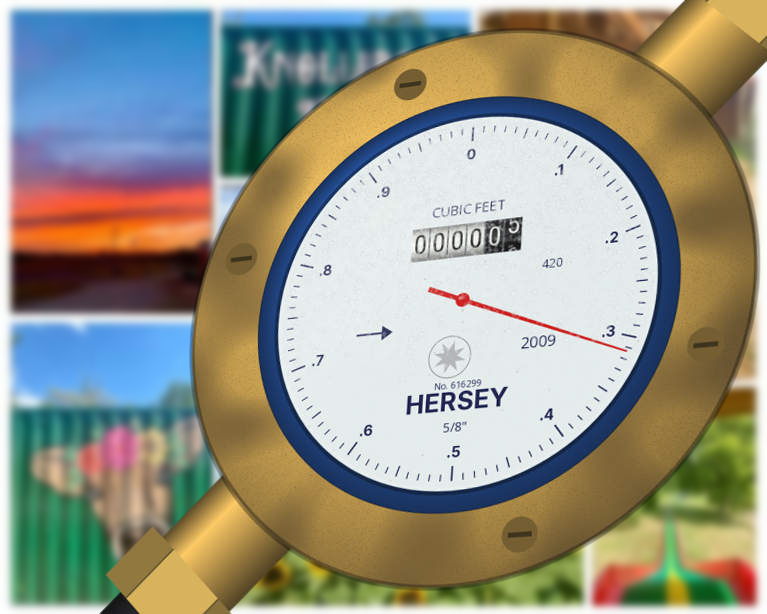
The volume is {"value": 5.31, "unit": "ft³"}
